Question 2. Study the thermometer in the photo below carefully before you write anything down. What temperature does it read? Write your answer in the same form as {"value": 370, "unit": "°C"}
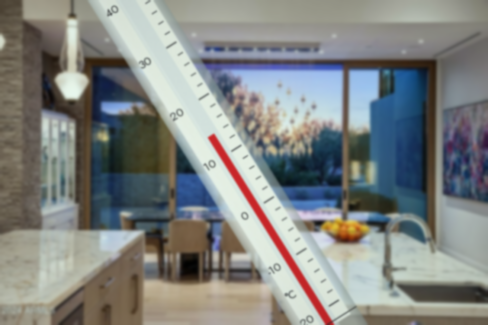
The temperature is {"value": 14, "unit": "°C"}
